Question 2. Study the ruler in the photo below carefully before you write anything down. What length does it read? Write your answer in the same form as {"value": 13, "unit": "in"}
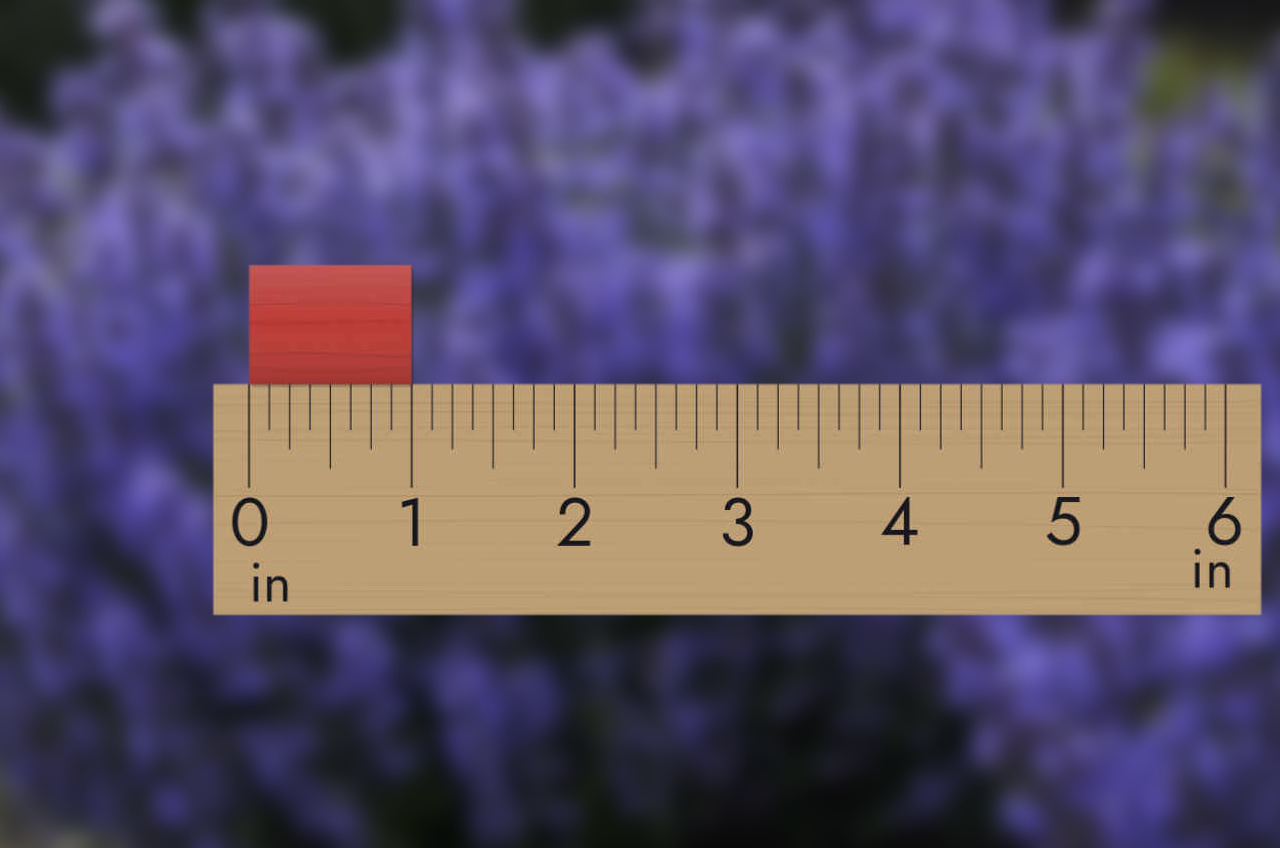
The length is {"value": 1, "unit": "in"}
